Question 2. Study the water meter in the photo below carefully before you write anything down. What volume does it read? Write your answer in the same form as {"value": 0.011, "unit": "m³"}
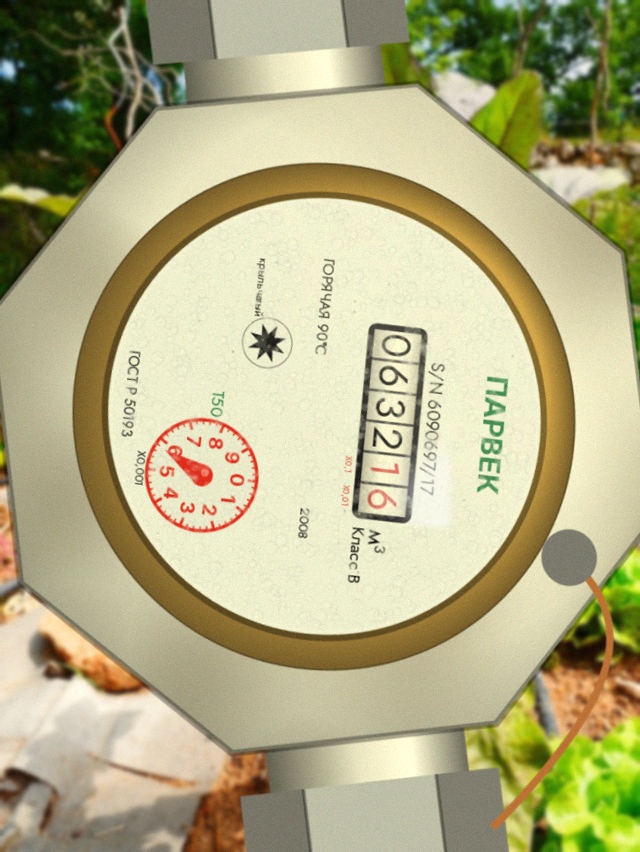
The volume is {"value": 632.165, "unit": "m³"}
